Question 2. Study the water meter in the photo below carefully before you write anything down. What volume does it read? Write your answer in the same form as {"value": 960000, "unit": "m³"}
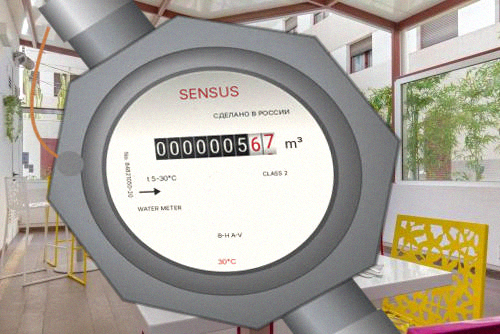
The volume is {"value": 5.67, "unit": "m³"}
